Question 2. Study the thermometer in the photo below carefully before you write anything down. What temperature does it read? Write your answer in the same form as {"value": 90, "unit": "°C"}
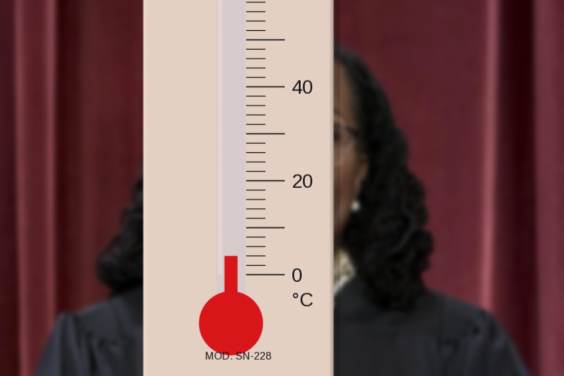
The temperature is {"value": 4, "unit": "°C"}
